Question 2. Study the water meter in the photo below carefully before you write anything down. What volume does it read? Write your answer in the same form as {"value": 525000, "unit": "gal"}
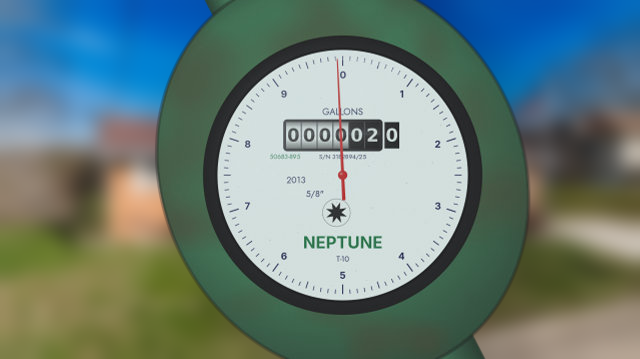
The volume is {"value": 19.9, "unit": "gal"}
